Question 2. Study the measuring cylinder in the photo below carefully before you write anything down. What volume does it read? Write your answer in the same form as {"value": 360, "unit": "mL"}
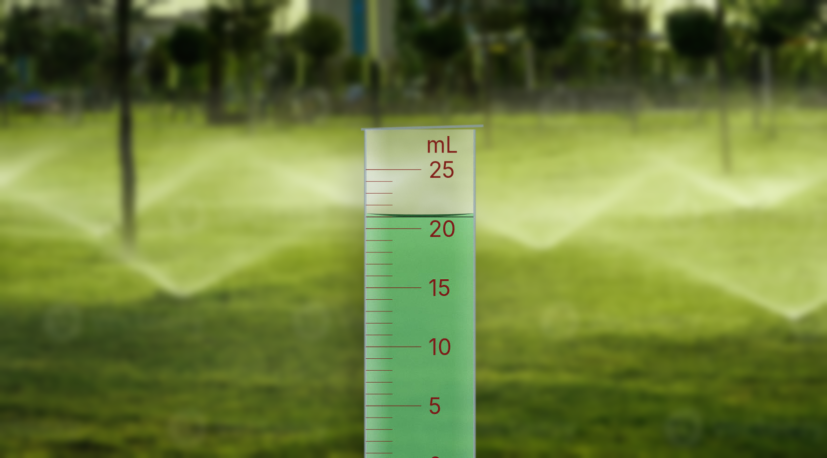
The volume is {"value": 21, "unit": "mL"}
